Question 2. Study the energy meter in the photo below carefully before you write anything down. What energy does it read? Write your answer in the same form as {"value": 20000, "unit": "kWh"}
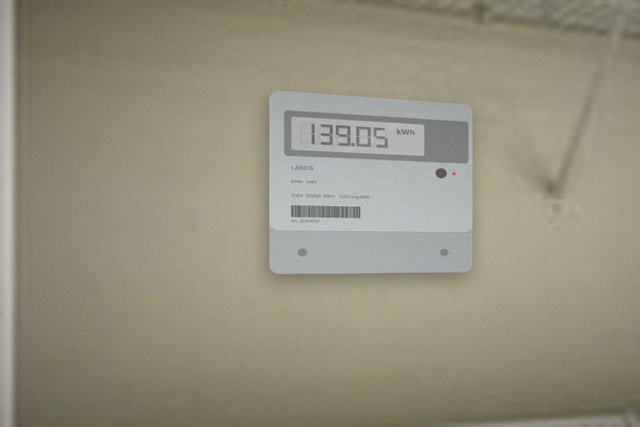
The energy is {"value": 139.05, "unit": "kWh"}
